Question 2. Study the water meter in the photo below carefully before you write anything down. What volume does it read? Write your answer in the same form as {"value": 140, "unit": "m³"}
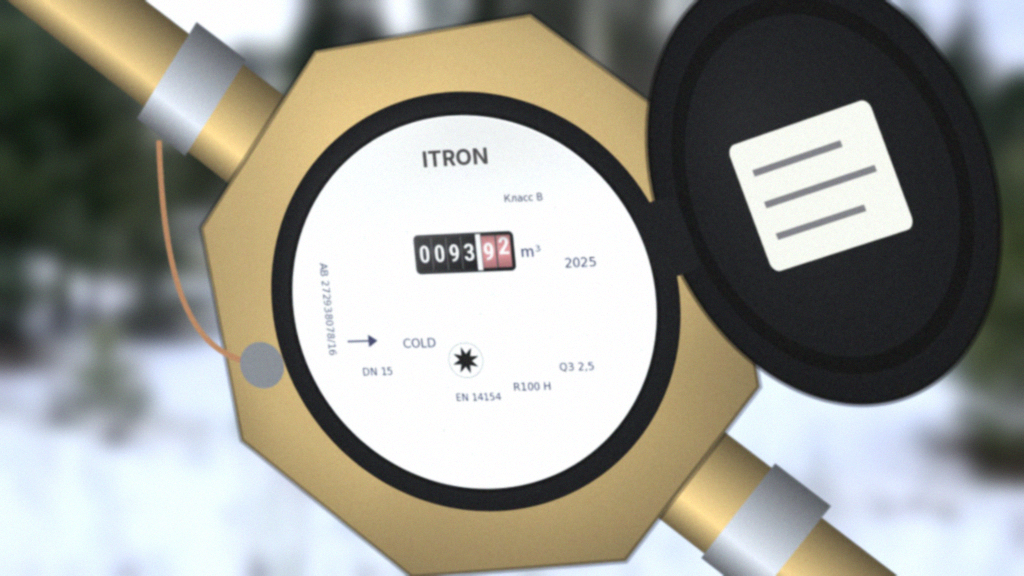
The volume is {"value": 93.92, "unit": "m³"}
